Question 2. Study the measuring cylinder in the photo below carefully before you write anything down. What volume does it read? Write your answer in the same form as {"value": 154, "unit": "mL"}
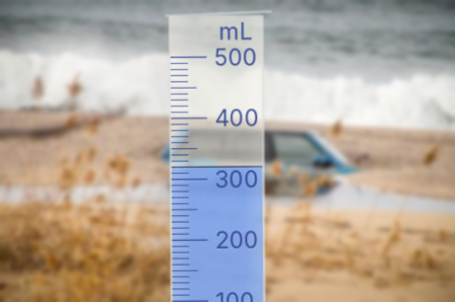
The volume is {"value": 320, "unit": "mL"}
